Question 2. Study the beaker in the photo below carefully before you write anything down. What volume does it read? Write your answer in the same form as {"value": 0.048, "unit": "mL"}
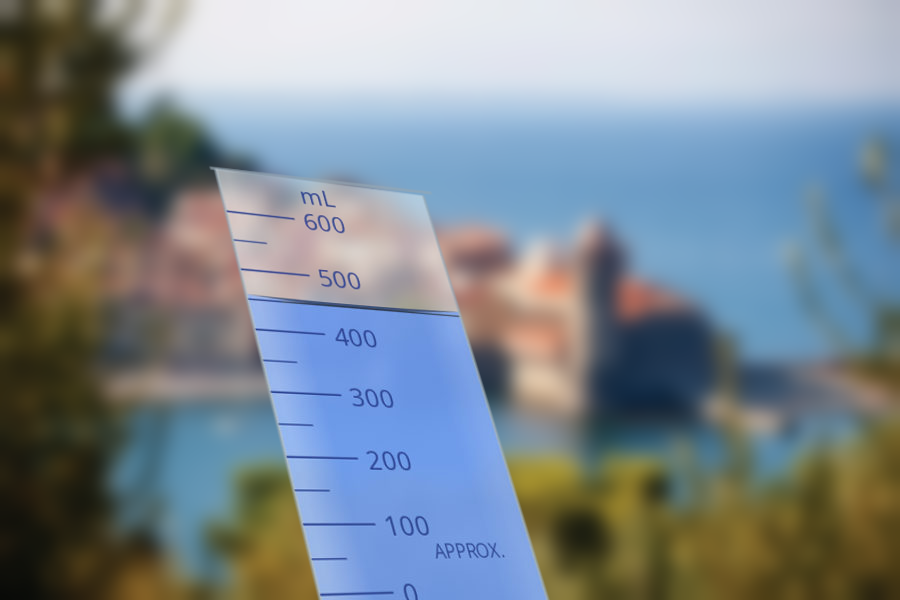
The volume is {"value": 450, "unit": "mL"}
